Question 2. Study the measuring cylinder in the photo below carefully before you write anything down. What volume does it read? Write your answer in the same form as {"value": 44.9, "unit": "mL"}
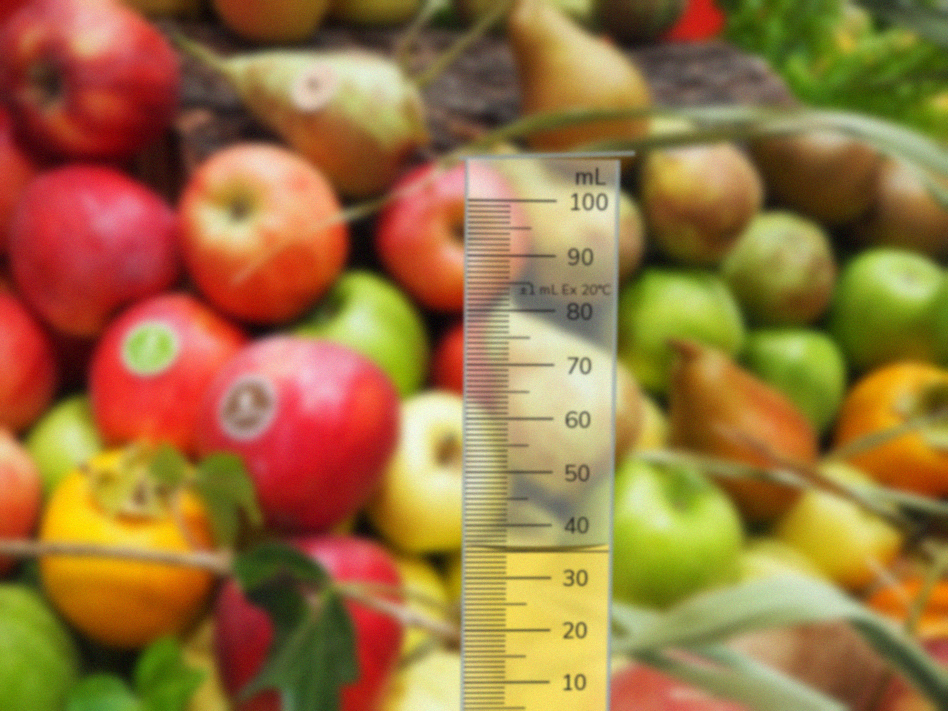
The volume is {"value": 35, "unit": "mL"}
